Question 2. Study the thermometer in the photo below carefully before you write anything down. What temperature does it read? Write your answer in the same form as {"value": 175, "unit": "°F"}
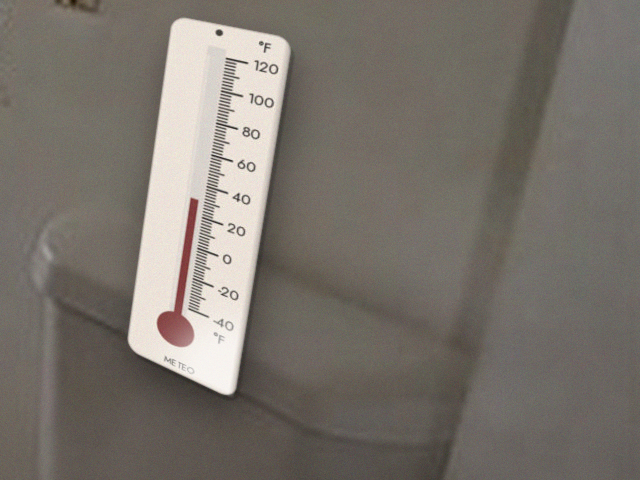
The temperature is {"value": 30, "unit": "°F"}
